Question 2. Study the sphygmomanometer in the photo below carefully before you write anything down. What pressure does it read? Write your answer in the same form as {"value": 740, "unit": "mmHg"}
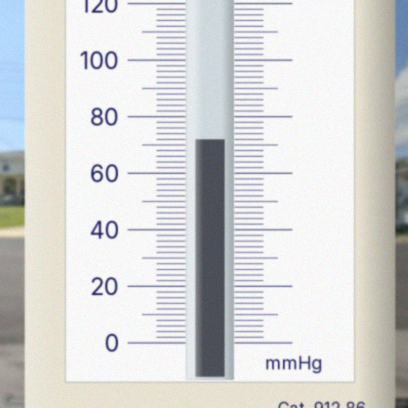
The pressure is {"value": 72, "unit": "mmHg"}
